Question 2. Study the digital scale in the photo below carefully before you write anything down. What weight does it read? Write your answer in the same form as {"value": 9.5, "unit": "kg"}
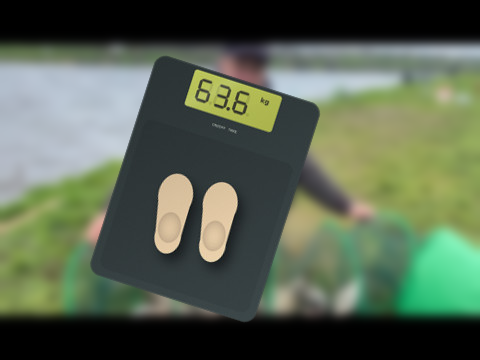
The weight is {"value": 63.6, "unit": "kg"}
